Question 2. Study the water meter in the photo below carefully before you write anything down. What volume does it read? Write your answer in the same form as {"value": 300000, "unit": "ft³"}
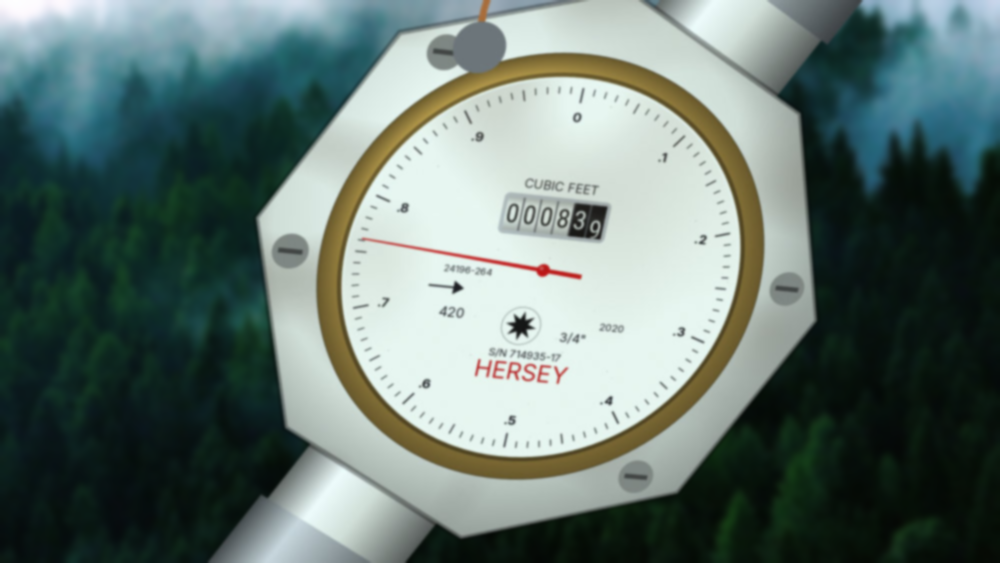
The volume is {"value": 838.76, "unit": "ft³"}
